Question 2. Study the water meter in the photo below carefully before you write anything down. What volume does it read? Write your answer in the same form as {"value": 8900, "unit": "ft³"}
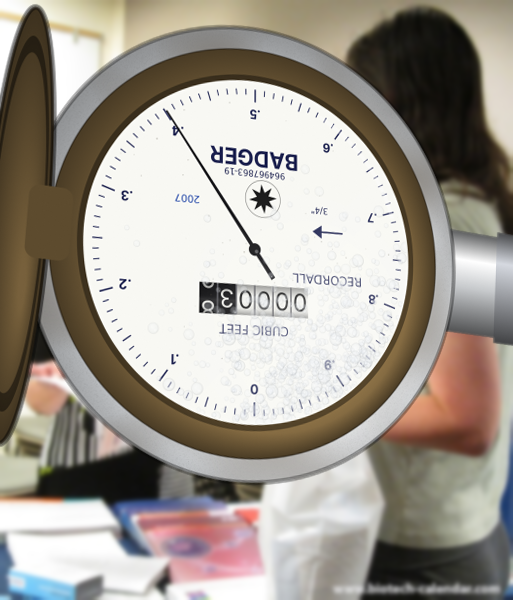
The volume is {"value": 38.40, "unit": "ft³"}
